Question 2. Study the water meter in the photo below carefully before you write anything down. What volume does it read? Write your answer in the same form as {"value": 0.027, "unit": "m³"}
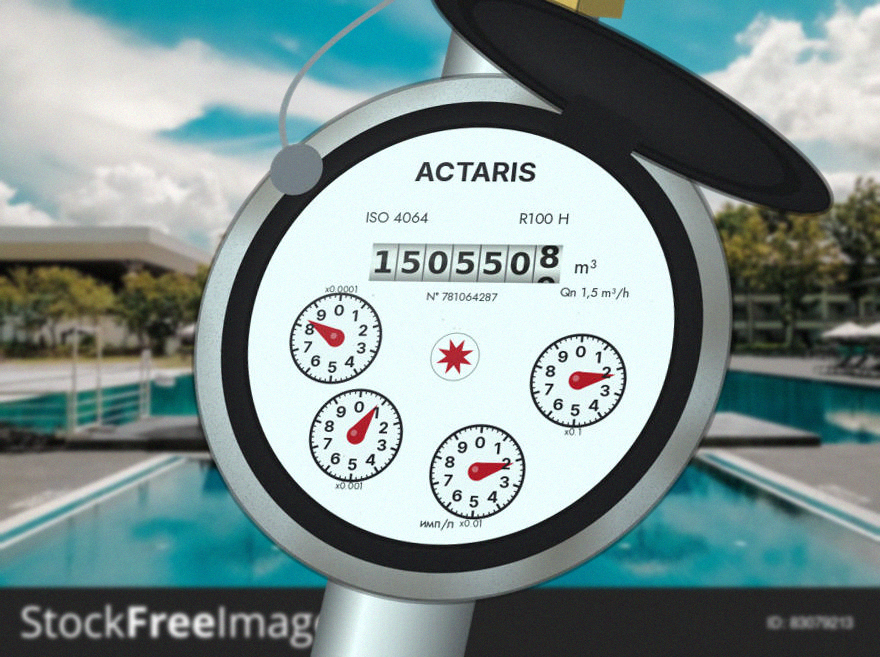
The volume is {"value": 1505508.2208, "unit": "m³"}
